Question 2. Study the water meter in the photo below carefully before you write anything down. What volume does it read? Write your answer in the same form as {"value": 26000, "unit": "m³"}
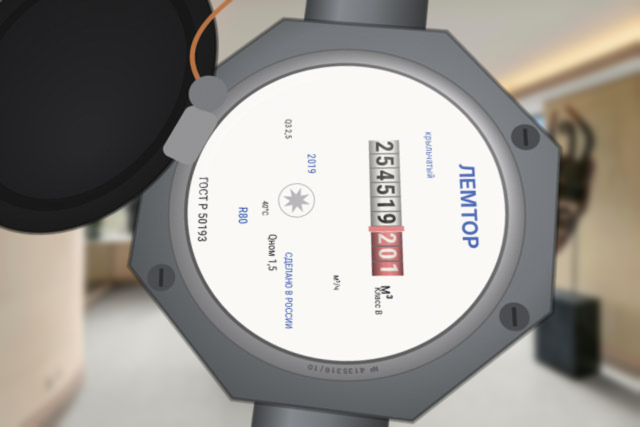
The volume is {"value": 254519.201, "unit": "m³"}
